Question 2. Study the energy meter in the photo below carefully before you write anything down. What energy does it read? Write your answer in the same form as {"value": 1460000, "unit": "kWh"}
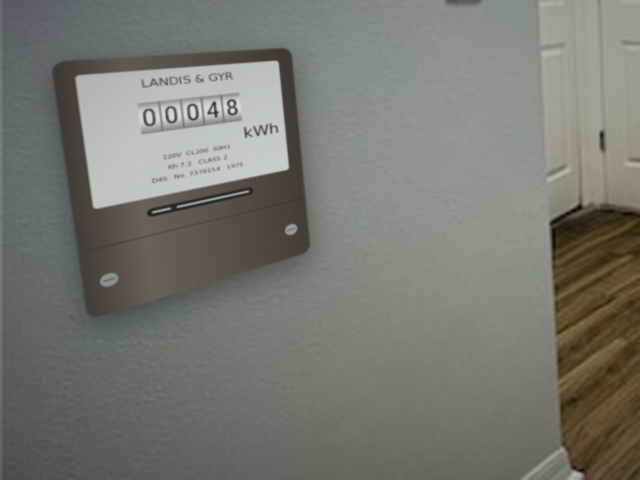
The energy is {"value": 48, "unit": "kWh"}
